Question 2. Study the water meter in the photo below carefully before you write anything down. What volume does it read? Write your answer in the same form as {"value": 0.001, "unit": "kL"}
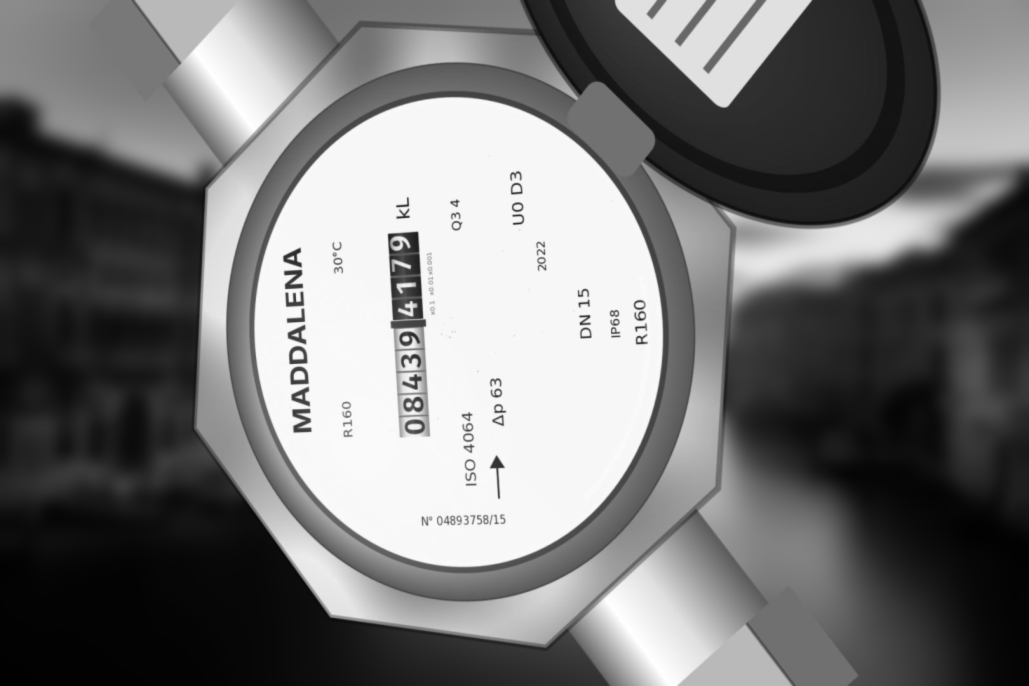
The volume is {"value": 8439.4179, "unit": "kL"}
